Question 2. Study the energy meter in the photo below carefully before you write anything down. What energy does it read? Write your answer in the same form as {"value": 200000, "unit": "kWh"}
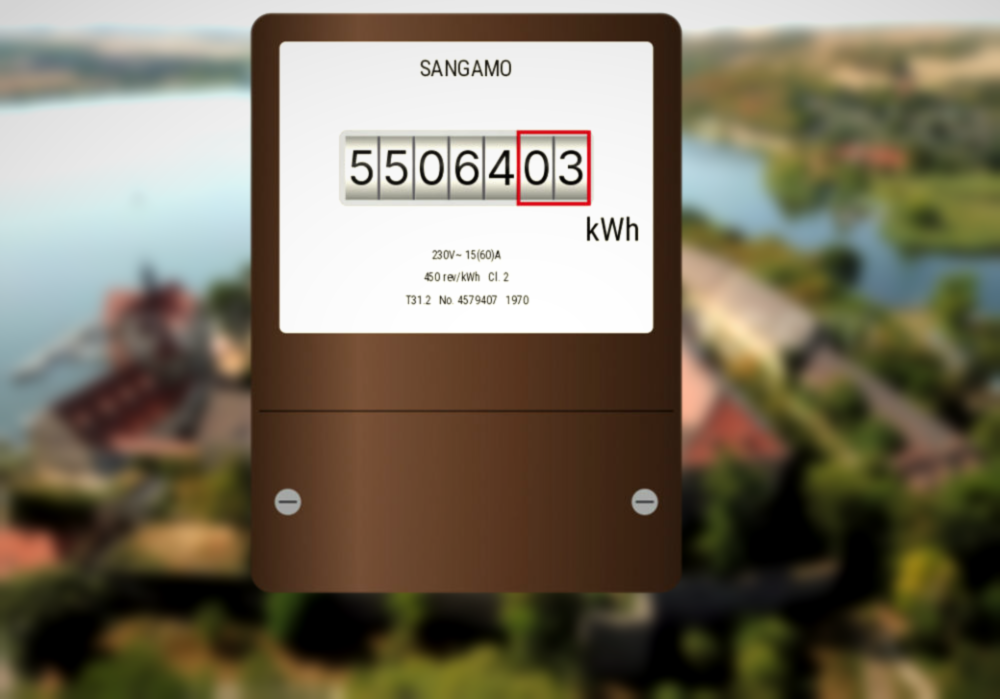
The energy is {"value": 55064.03, "unit": "kWh"}
